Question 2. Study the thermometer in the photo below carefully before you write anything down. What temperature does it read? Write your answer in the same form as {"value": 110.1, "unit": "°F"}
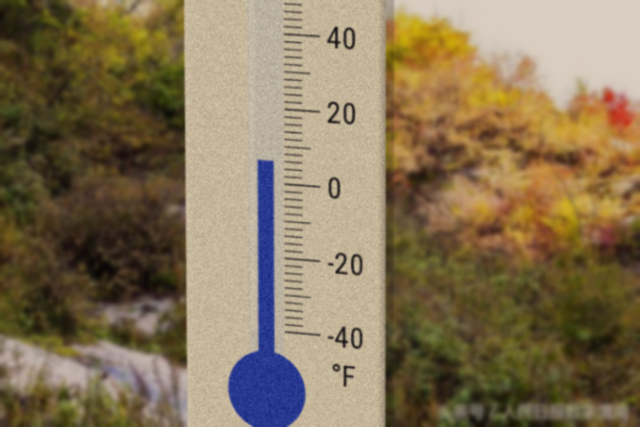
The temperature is {"value": 6, "unit": "°F"}
